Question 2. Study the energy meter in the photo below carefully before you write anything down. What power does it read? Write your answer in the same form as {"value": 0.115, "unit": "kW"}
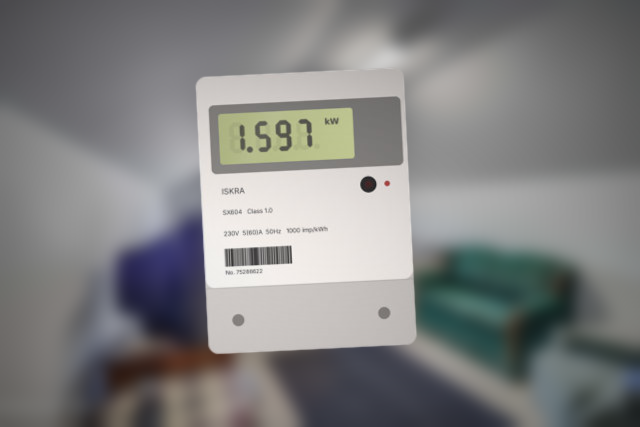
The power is {"value": 1.597, "unit": "kW"}
